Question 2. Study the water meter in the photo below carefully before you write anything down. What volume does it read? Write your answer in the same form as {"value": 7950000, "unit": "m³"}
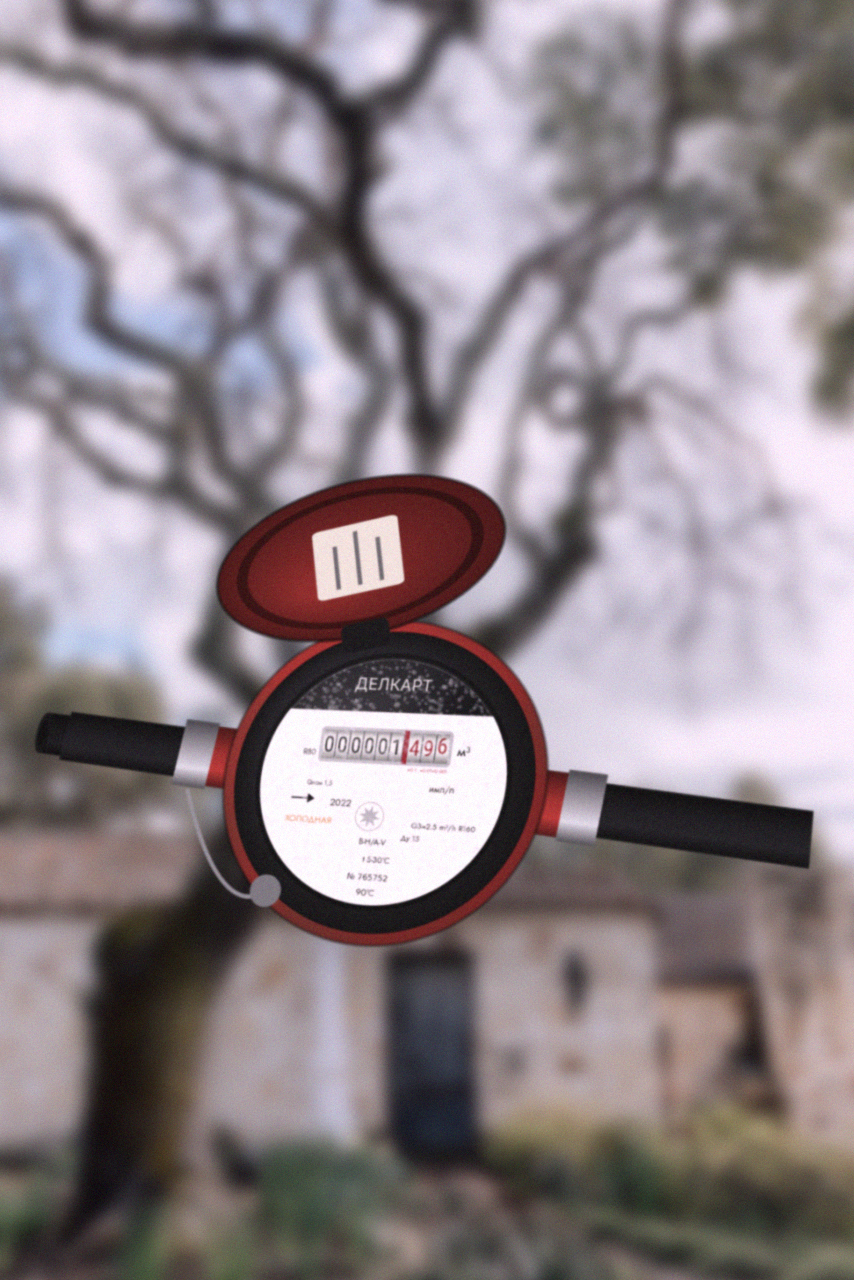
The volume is {"value": 1.496, "unit": "m³"}
